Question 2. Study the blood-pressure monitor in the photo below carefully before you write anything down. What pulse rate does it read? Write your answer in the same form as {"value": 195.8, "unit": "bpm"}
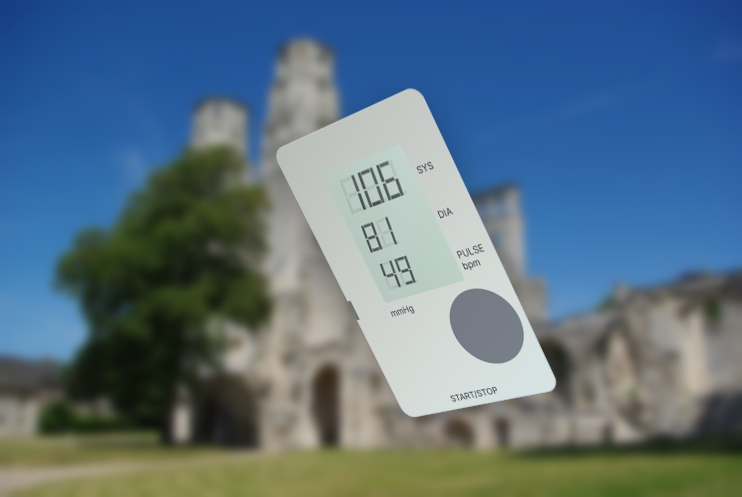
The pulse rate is {"value": 49, "unit": "bpm"}
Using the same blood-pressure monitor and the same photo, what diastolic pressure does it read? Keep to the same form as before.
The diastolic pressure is {"value": 81, "unit": "mmHg"}
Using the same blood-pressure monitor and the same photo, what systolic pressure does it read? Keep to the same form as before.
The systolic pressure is {"value": 106, "unit": "mmHg"}
